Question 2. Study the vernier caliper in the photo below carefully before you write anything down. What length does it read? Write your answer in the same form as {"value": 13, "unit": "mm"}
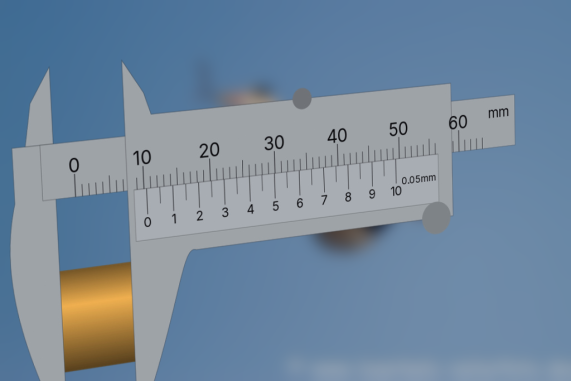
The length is {"value": 10.4, "unit": "mm"}
